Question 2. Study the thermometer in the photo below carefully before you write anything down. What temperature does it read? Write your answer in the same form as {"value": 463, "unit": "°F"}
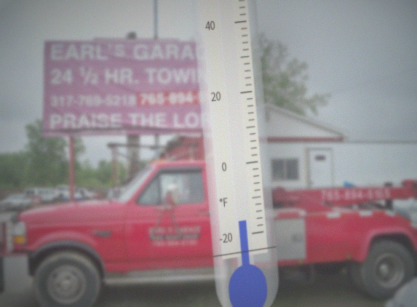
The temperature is {"value": -16, "unit": "°F"}
